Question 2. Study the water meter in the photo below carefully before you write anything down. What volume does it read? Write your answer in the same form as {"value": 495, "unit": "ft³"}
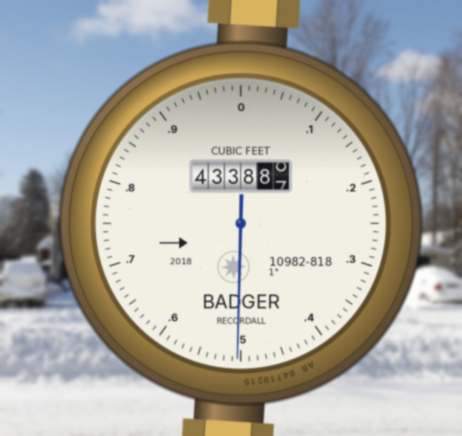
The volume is {"value": 433886.50, "unit": "ft³"}
